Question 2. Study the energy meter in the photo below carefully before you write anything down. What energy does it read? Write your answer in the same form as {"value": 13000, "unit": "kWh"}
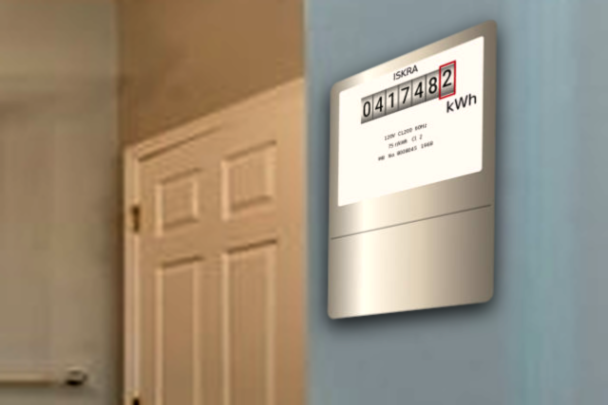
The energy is {"value": 41748.2, "unit": "kWh"}
